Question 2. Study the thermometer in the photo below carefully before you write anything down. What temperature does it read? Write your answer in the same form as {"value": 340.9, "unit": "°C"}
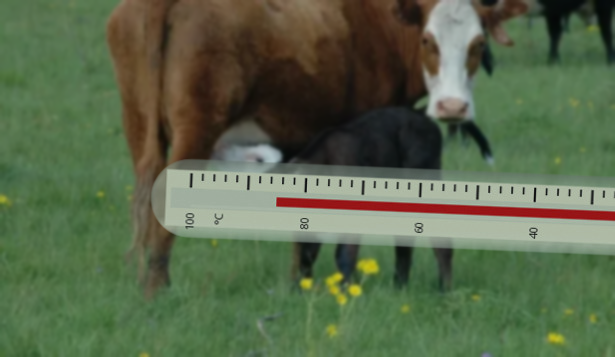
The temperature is {"value": 85, "unit": "°C"}
